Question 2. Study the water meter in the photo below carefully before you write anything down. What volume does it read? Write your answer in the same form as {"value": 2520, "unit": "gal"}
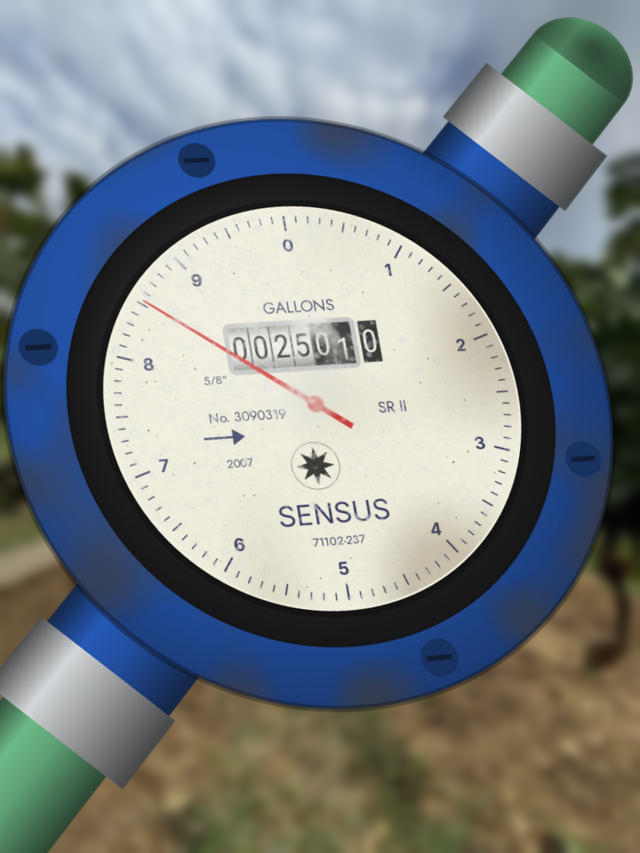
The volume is {"value": 25008.5, "unit": "gal"}
